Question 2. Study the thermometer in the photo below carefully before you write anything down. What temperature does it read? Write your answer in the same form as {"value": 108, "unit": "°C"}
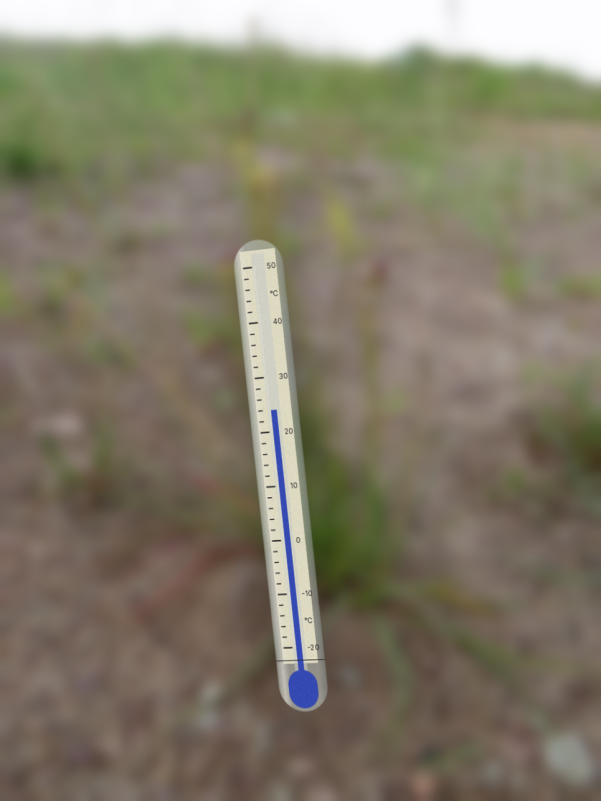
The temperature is {"value": 24, "unit": "°C"}
